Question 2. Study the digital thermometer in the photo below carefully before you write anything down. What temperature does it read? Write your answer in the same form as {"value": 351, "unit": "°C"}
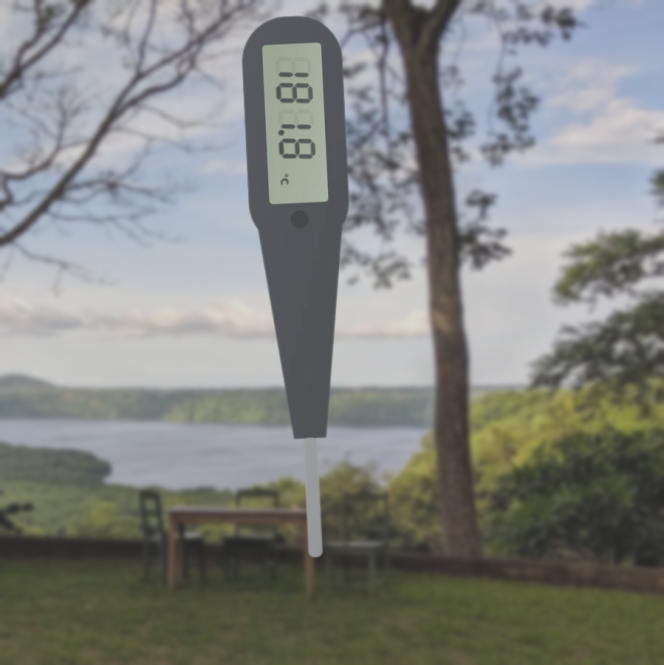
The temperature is {"value": 181.8, "unit": "°C"}
